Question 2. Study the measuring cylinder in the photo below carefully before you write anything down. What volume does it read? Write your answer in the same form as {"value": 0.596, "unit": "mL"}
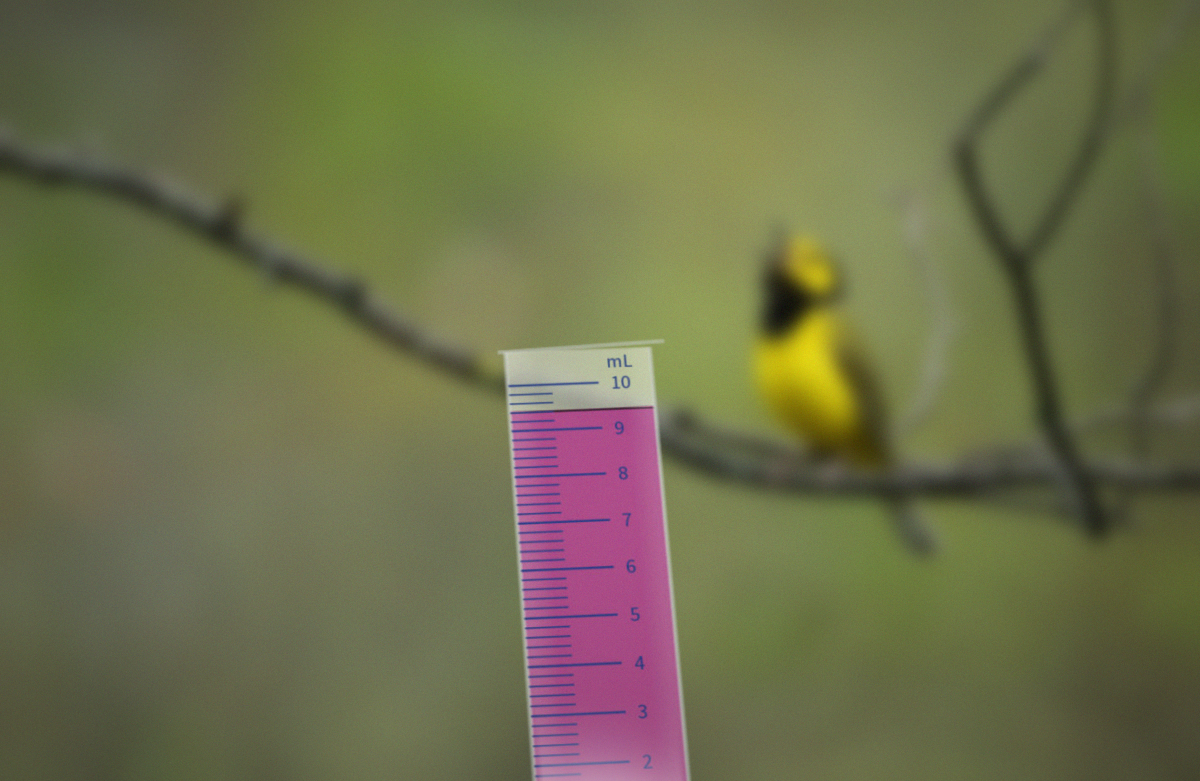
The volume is {"value": 9.4, "unit": "mL"}
